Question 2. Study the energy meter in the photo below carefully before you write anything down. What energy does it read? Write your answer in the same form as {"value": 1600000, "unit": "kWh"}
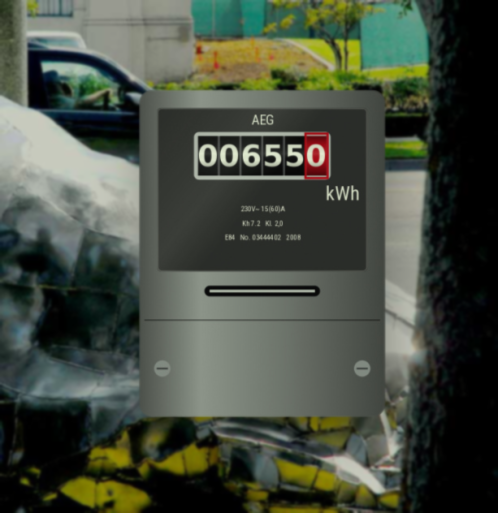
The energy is {"value": 655.0, "unit": "kWh"}
